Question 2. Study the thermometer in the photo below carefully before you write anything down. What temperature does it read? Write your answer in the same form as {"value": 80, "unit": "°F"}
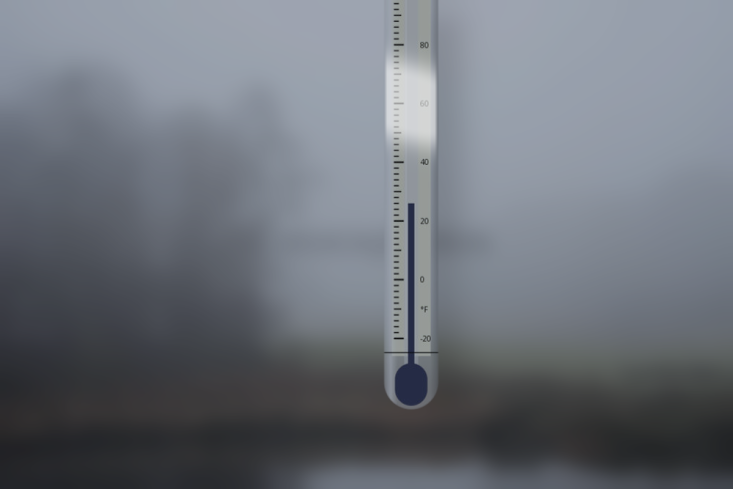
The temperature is {"value": 26, "unit": "°F"}
